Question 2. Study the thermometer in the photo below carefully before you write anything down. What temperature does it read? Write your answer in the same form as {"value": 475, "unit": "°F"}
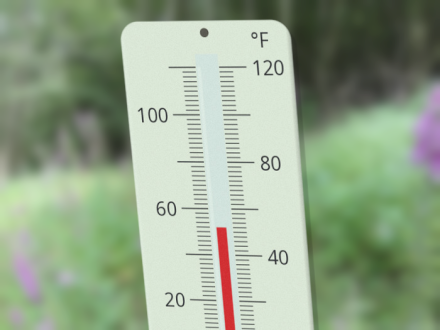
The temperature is {"value": 52, "unit": "°F"}
